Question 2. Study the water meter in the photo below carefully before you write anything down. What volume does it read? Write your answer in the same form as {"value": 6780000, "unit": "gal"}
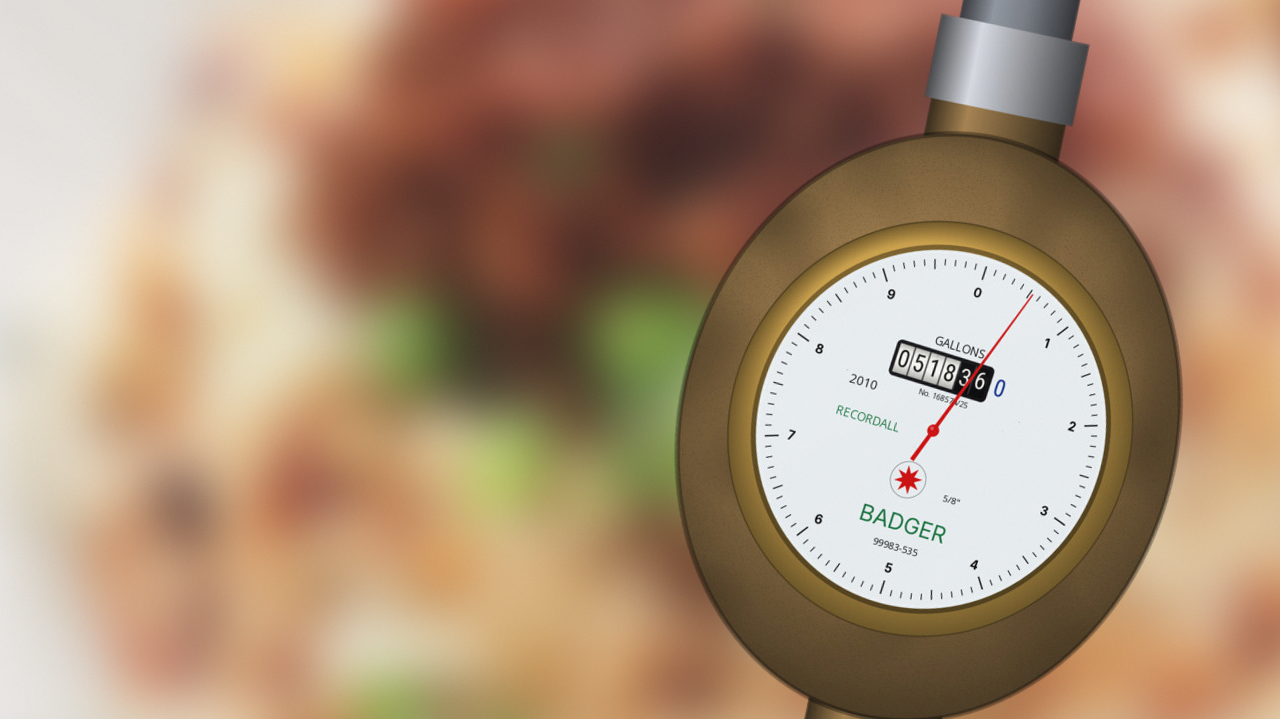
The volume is {"value": 518360.5, "unit": "gal"}
